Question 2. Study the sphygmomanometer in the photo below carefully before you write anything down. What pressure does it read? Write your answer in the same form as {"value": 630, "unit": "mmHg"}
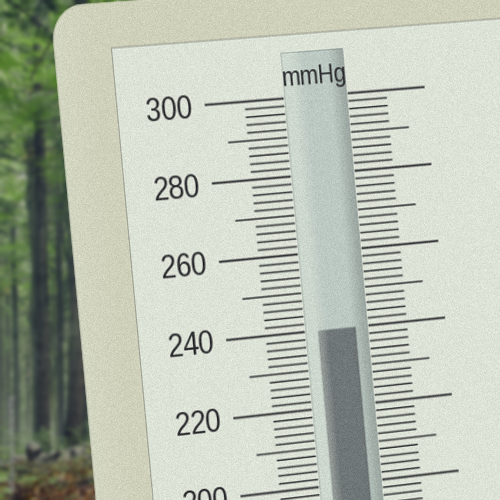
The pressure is {"value": 240, "unit": "mmHg"}
